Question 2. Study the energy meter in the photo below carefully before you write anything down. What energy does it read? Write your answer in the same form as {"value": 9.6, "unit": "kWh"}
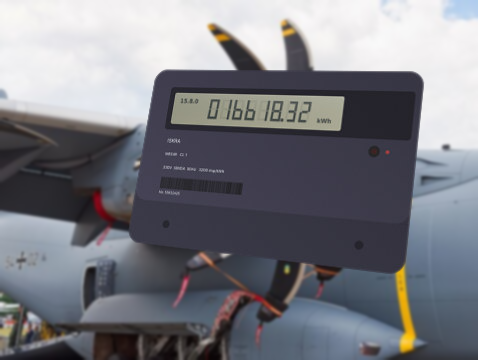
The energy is {"value": 16618.32, "unit": "kWh"}
